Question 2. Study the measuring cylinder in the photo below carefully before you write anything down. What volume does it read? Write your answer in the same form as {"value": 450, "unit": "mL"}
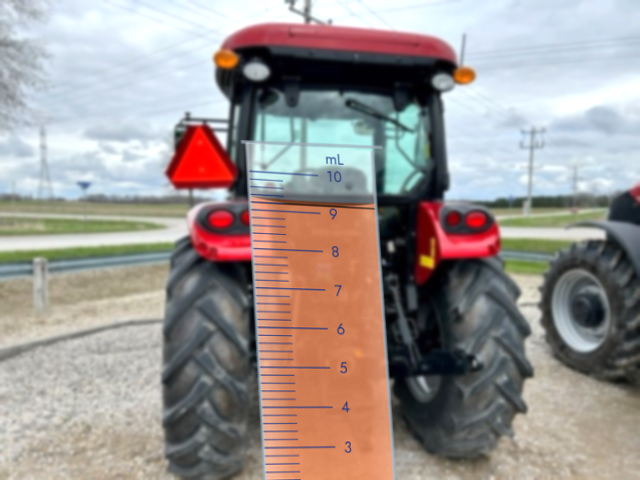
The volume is {"value": 9.2, "unit": "mL"}
